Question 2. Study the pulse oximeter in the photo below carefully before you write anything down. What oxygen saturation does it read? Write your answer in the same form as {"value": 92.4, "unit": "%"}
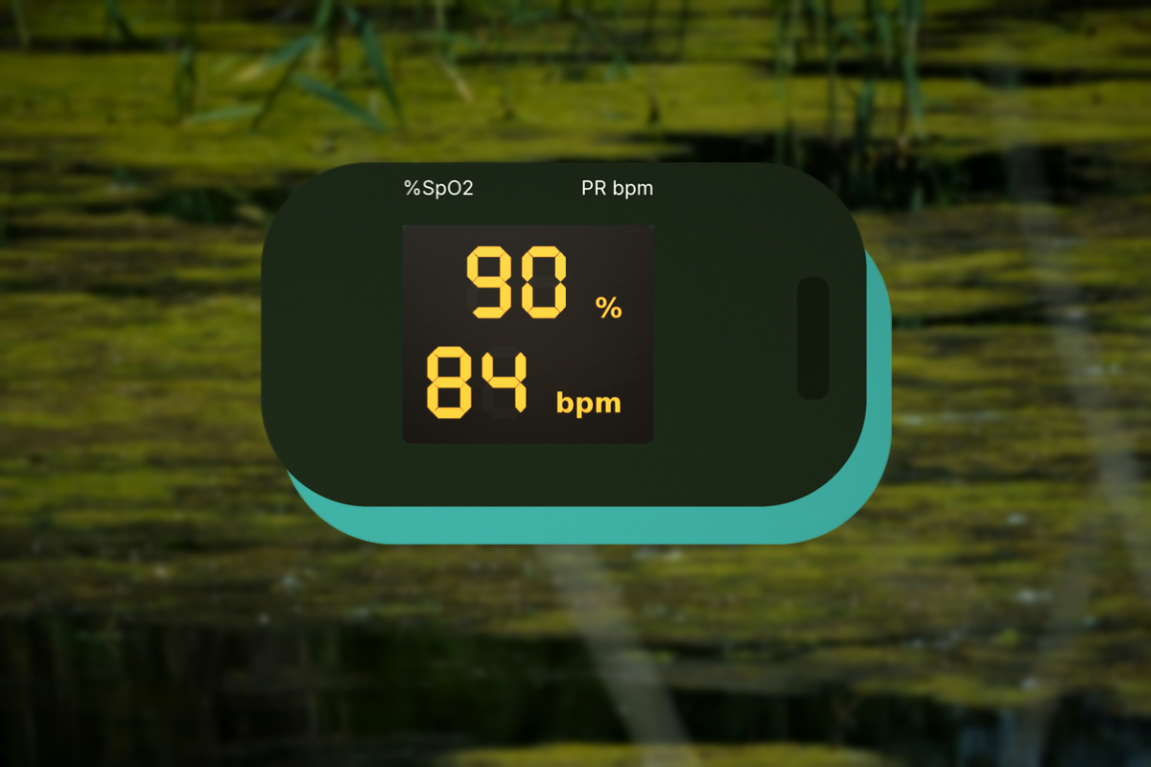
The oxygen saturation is {"value": 90, "unit": "%"}
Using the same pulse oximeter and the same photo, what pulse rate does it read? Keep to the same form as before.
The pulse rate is {"value": 84, "unit": "bpm"}
